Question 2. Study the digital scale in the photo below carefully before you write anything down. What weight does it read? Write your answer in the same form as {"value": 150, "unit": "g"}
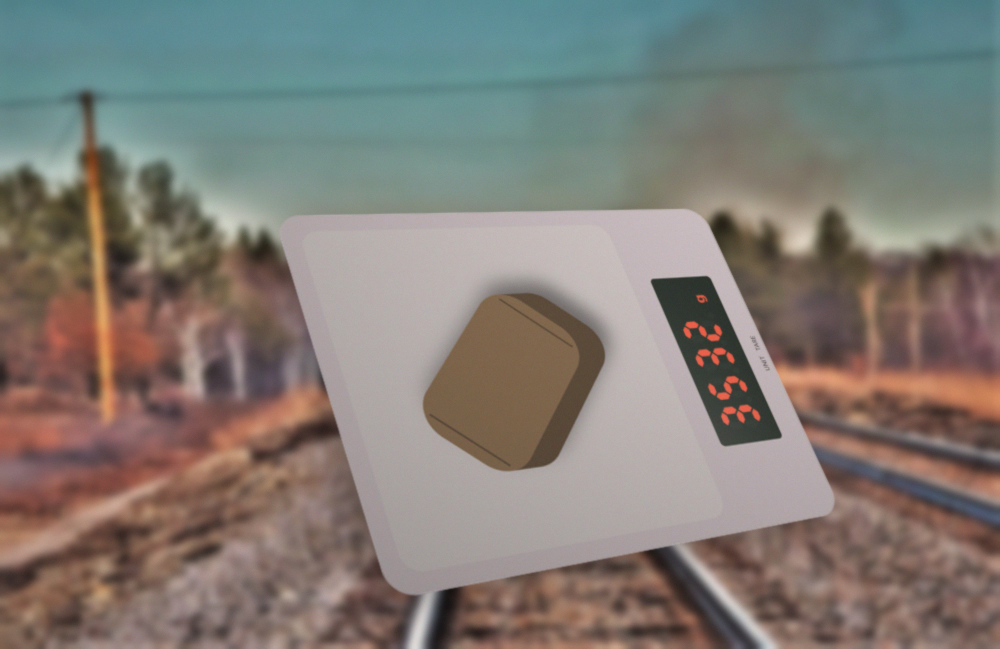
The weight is {"value": 3532, "unit": "g"}
